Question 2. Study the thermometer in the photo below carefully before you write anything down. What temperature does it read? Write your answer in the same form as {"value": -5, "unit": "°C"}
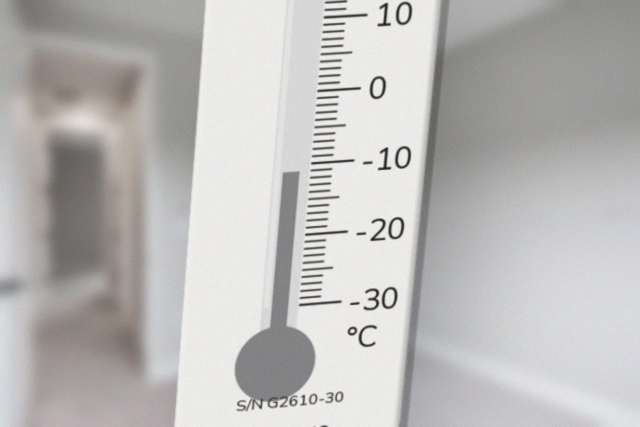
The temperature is {"value": -11, "unit": "°C"}
